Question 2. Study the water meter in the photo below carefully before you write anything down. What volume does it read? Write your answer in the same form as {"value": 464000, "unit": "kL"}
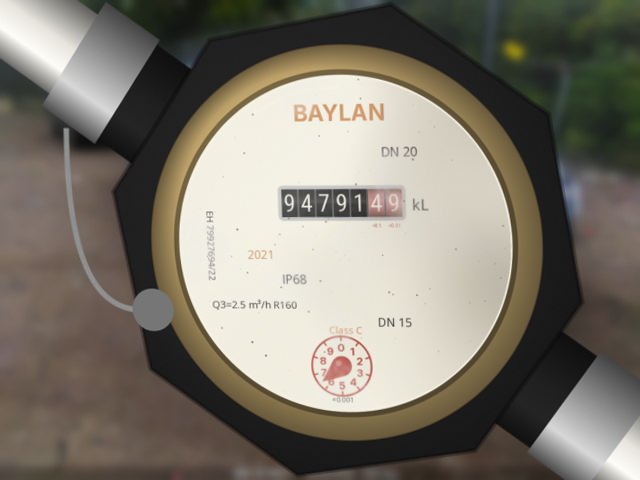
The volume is {"value": 94791.496, "unit": "kL"}
